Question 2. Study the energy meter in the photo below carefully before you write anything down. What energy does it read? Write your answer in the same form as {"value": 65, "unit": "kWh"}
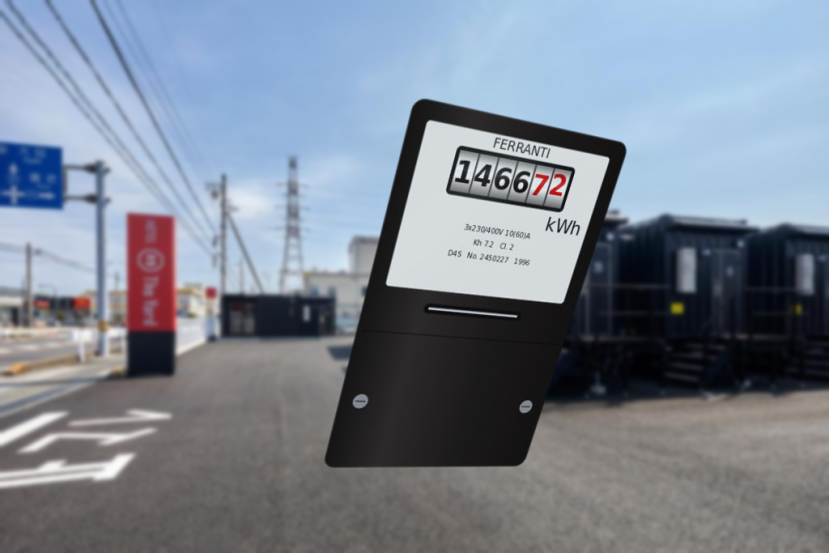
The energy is {"value": 1466.72, "unit": "kWh"}
